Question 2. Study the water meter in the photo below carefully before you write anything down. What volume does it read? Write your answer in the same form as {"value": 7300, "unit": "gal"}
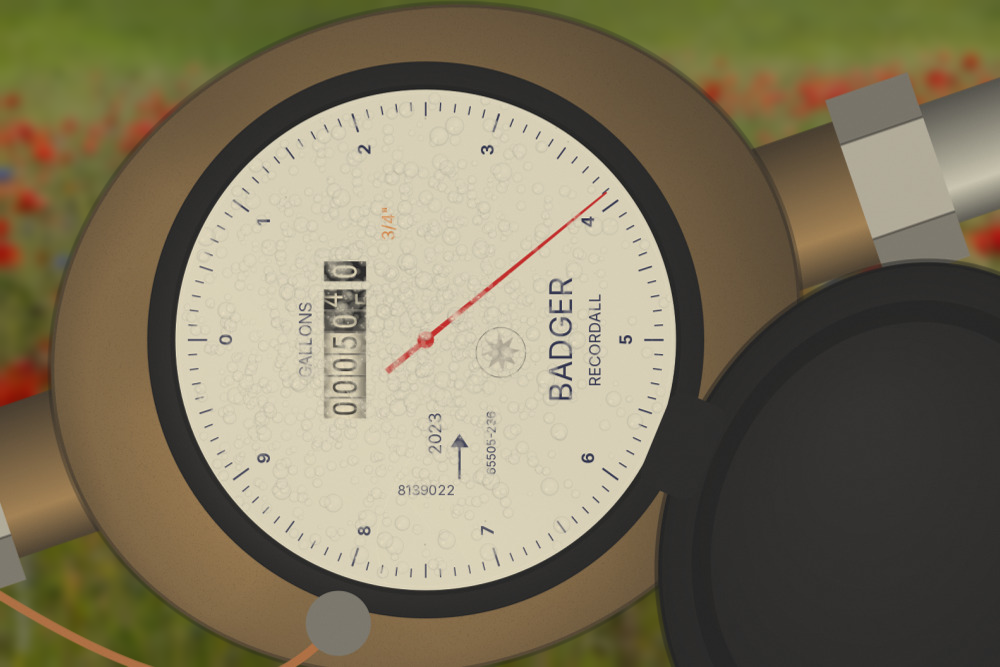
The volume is {"value": 5043.9, "unit": "gal"}
